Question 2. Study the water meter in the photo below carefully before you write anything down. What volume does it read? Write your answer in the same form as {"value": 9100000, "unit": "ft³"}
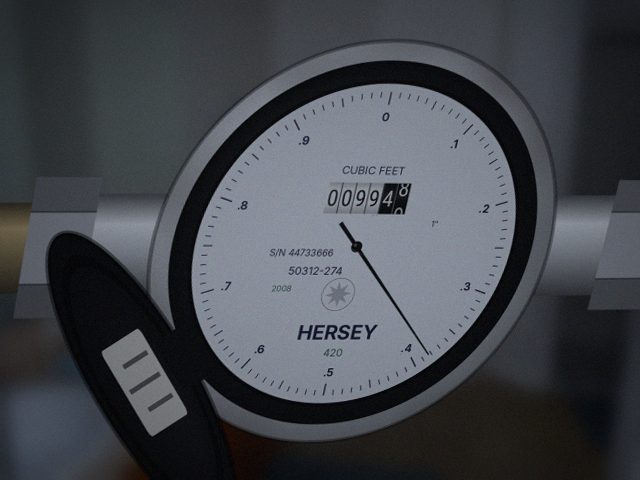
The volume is {"value": 9948.38, "unit": "ft³"}
